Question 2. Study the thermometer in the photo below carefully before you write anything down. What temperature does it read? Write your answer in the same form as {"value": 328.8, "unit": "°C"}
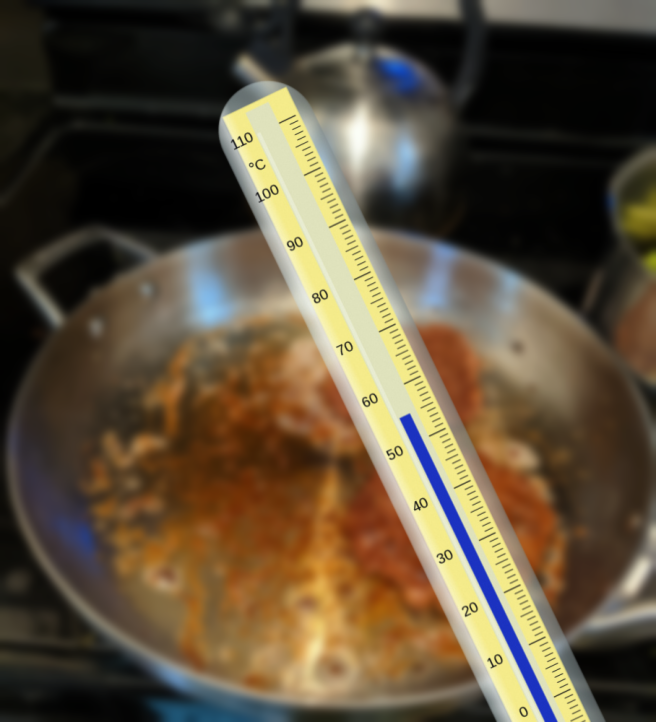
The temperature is {"value": 55, "unit": "°C"}
